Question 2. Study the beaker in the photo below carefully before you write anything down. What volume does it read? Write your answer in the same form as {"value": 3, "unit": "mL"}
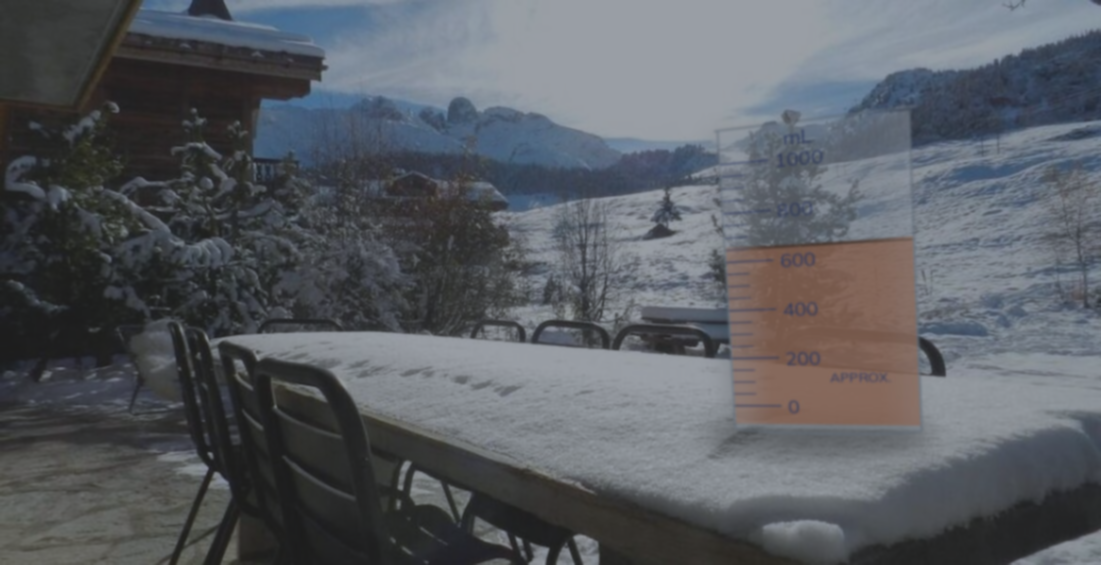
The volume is {"value": 650, "unit": "mL"}
